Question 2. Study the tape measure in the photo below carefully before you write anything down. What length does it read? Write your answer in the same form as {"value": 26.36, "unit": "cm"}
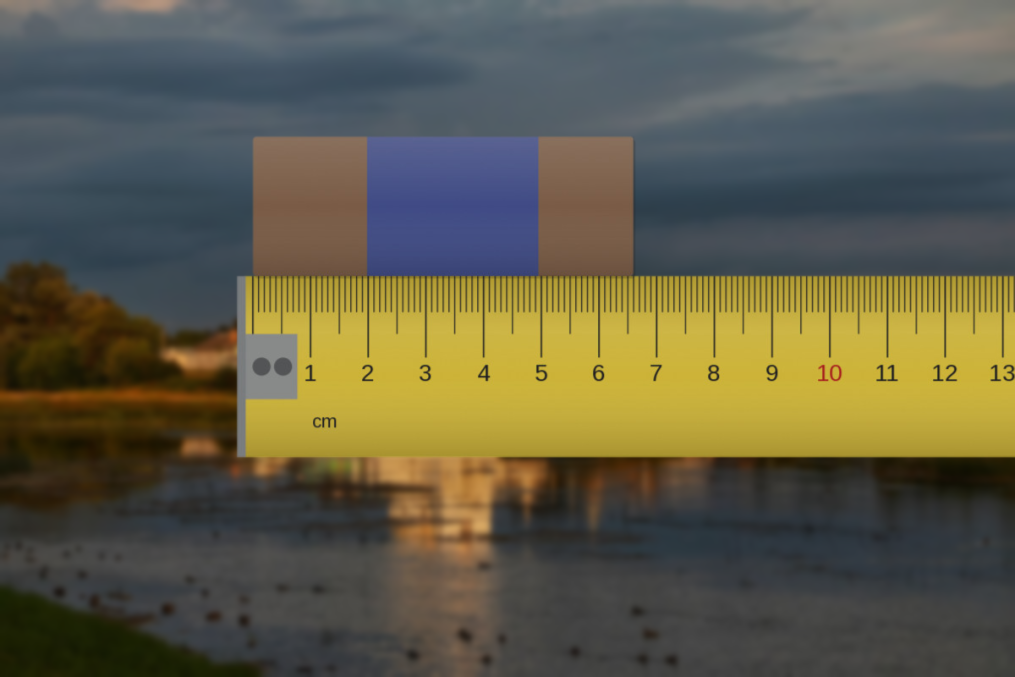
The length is {"value": 6.6, "unit": "cm"}
